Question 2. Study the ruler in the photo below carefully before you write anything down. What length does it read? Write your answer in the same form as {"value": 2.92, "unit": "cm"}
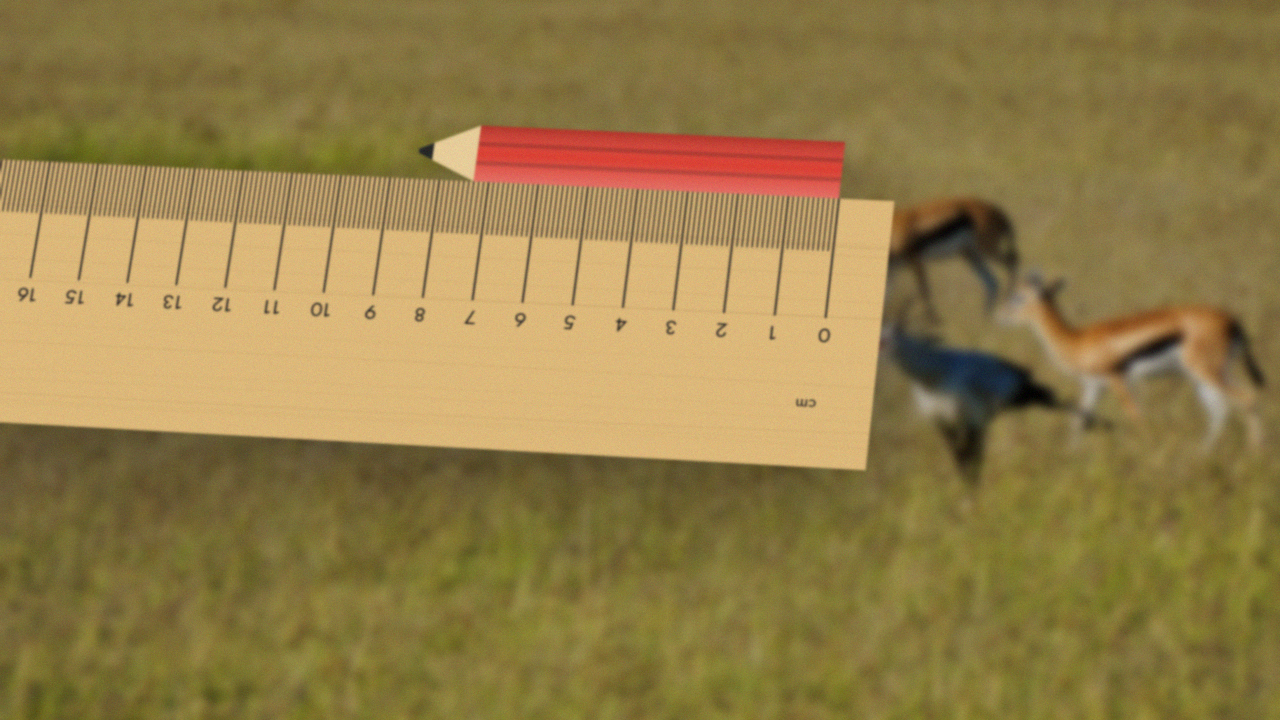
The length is {"value": 8.5, "unit": "cm"}
